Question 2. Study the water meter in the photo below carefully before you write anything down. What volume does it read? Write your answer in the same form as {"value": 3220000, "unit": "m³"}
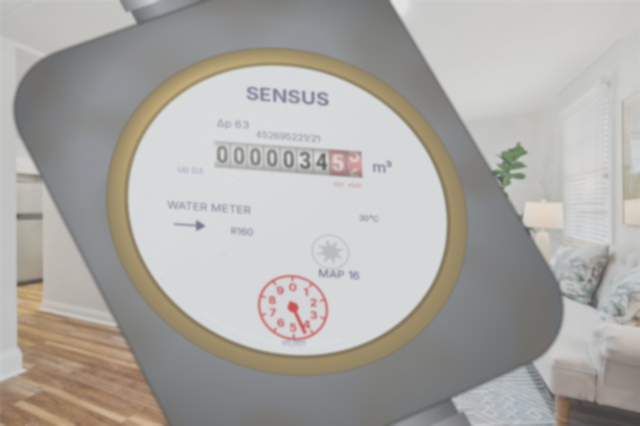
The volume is {"value": 34.554, "unit": "m³"}
